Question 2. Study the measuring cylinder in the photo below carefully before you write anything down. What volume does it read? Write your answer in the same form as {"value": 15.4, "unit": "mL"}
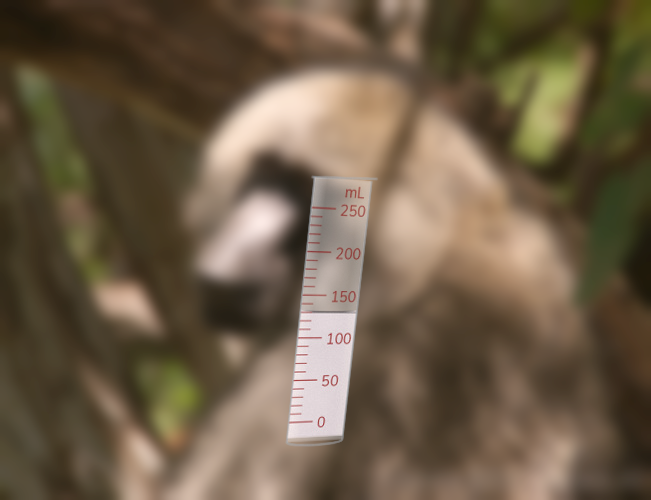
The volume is {"value": 130, "unit": "mL"}
